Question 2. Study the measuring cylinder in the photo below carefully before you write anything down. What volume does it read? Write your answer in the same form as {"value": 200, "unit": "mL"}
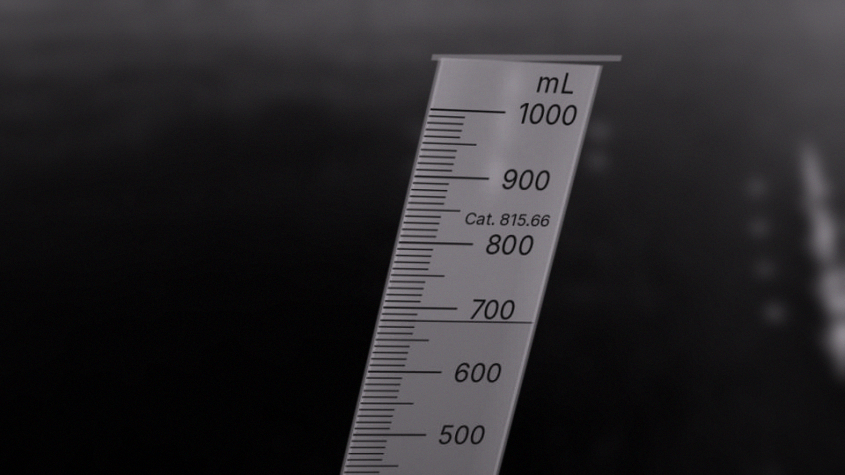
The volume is {"value": 680, "unit": "mL"}
